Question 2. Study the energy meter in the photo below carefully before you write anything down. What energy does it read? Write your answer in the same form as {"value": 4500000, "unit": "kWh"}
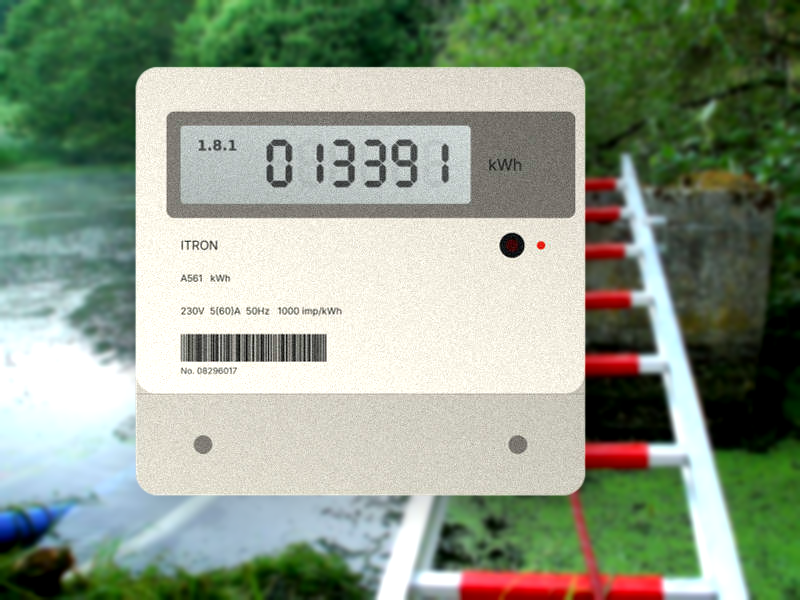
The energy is {"value": 13391, "unit": "kWh"}
